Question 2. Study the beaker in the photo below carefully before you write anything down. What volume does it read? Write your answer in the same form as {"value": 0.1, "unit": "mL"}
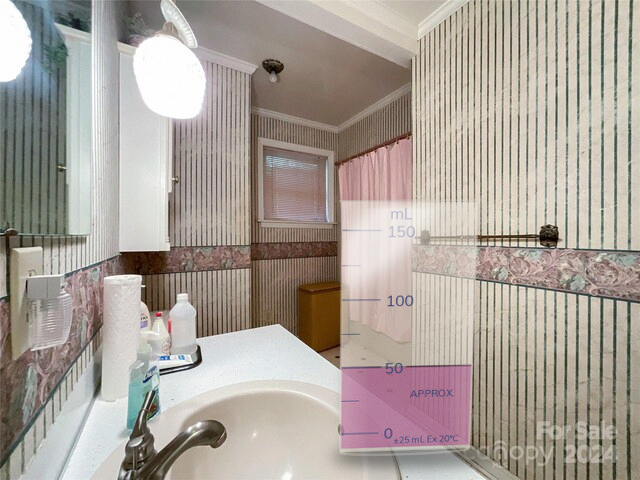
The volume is {"value": 50, "unit": "mL"}
